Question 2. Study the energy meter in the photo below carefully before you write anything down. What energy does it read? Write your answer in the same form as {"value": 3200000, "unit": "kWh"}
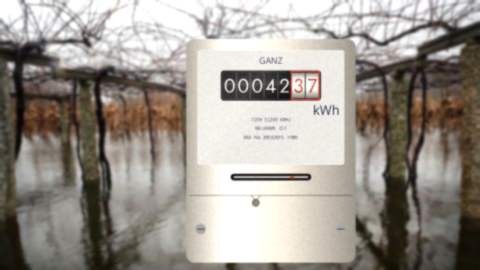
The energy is {"value": 42.37, "unit": "kWh"}
